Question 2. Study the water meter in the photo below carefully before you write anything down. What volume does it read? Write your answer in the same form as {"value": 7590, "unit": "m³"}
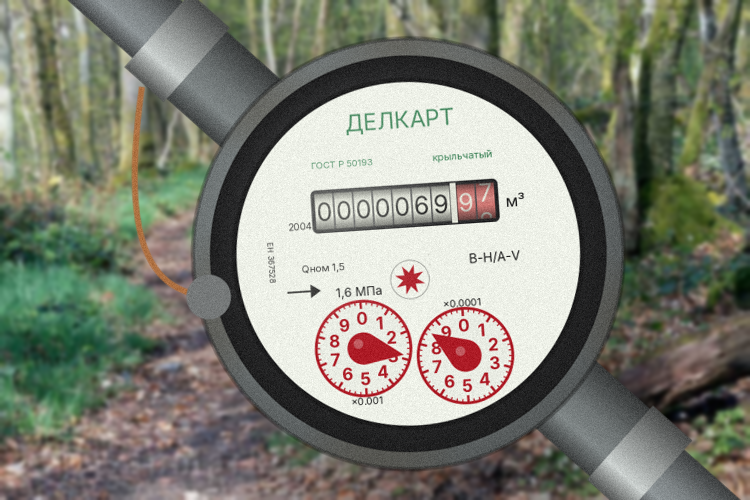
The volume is {"value": 69.9728, "unit": "m³"}
